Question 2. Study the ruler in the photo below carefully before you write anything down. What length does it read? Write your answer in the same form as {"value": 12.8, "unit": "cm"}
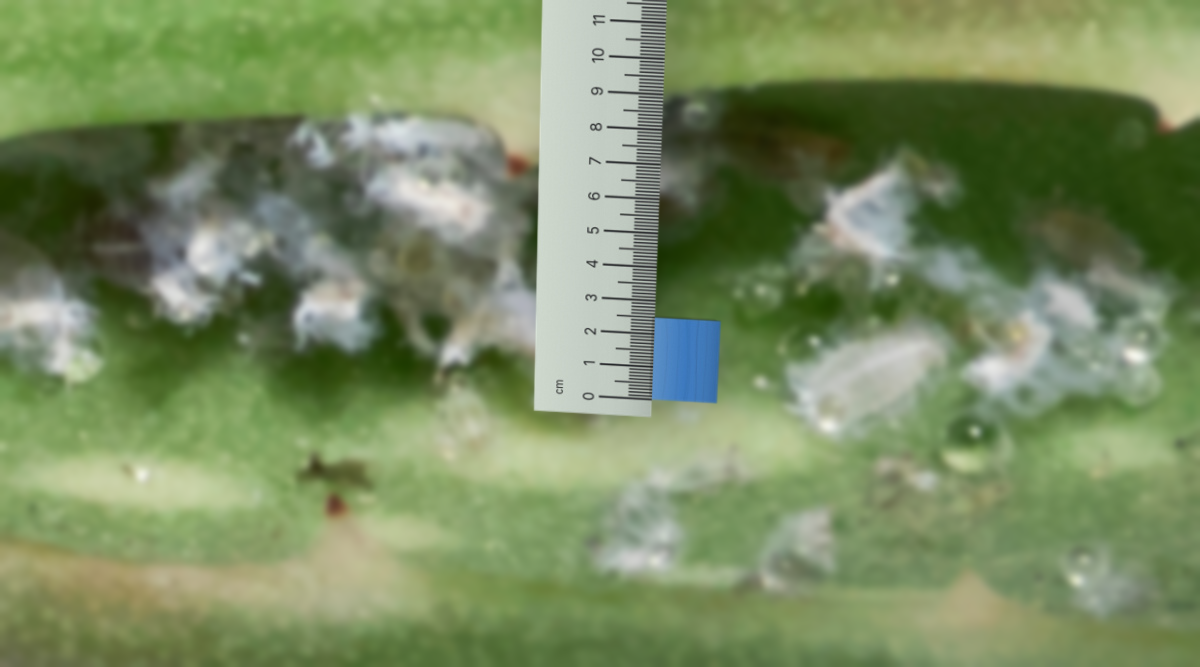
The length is {"value": 2.5, "unit": "cm"}
